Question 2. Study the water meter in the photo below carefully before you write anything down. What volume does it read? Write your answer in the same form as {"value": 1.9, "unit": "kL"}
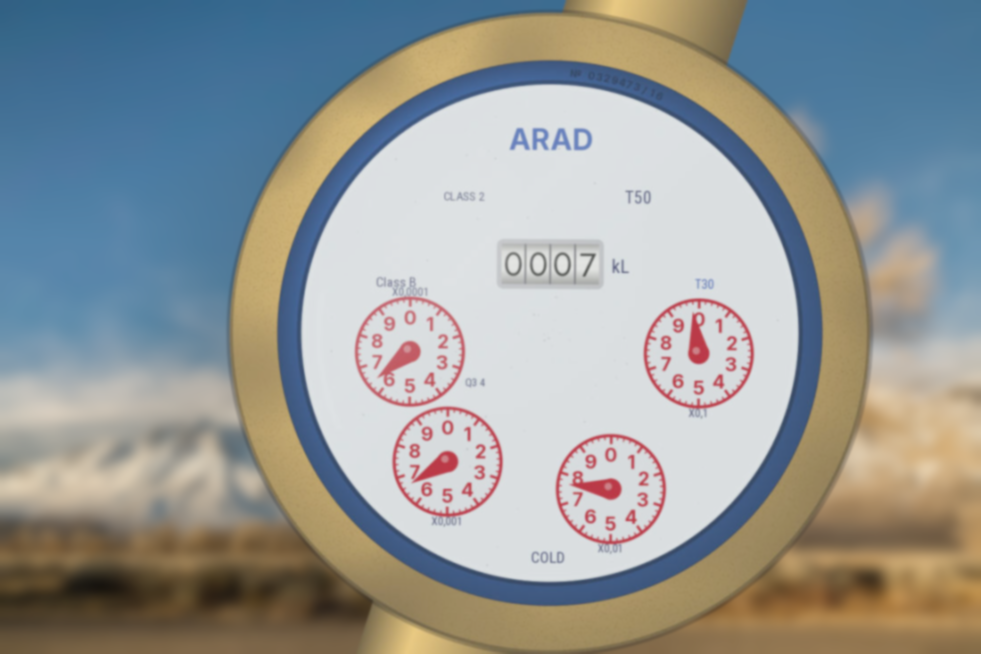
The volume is {"value": 6.9766, "unit": "kL"}
